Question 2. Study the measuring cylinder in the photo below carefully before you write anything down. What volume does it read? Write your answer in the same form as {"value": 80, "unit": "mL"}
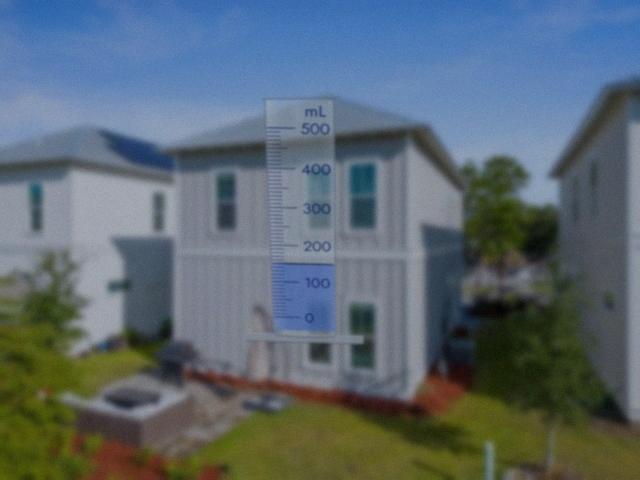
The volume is {"value": 150, "unit": "mL"}
